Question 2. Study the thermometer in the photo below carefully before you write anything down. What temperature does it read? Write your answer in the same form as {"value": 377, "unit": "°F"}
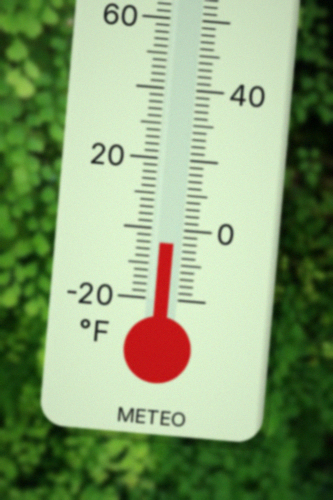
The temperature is {"value": -4, "unit": "°F"}
